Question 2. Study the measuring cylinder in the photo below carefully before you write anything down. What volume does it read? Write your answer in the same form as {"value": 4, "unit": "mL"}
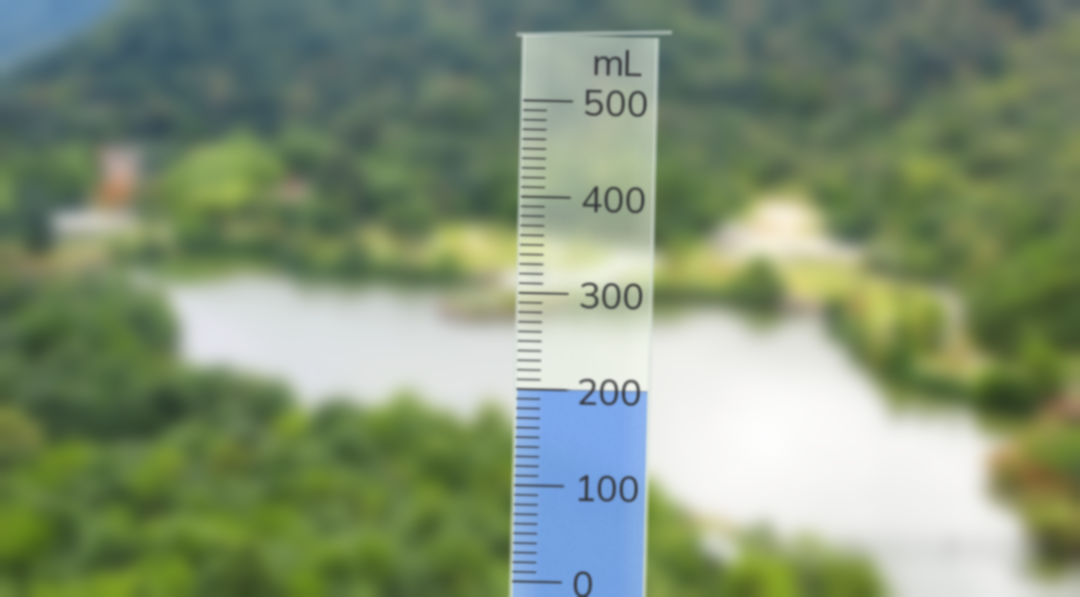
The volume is {"value": 200, "unit": "mL"}
